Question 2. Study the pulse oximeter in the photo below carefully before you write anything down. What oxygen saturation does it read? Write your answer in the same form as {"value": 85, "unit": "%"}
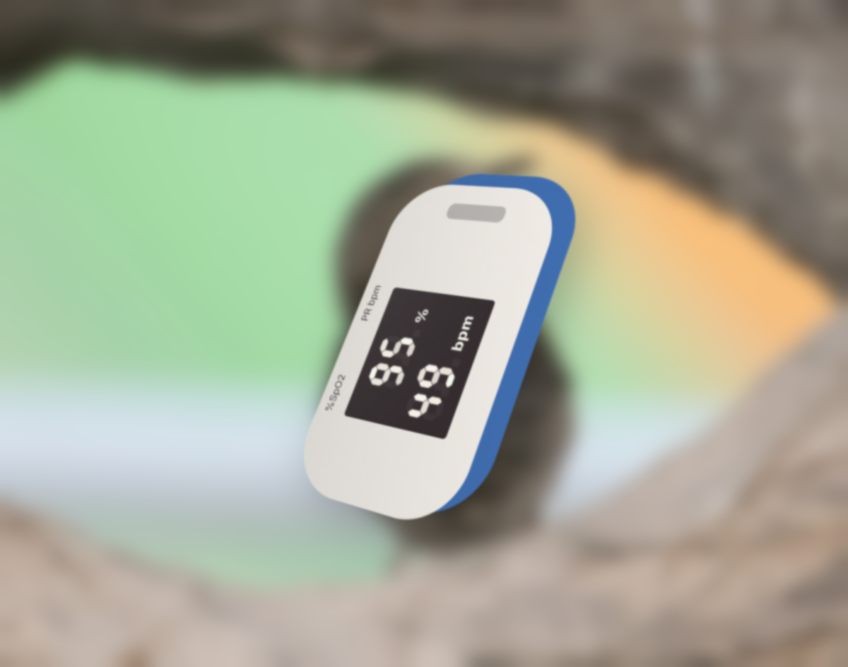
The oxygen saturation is {"value": 95, "unit": "%"}
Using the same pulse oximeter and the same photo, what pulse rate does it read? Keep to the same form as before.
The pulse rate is {"value": 49, "unit": "bpm"}
